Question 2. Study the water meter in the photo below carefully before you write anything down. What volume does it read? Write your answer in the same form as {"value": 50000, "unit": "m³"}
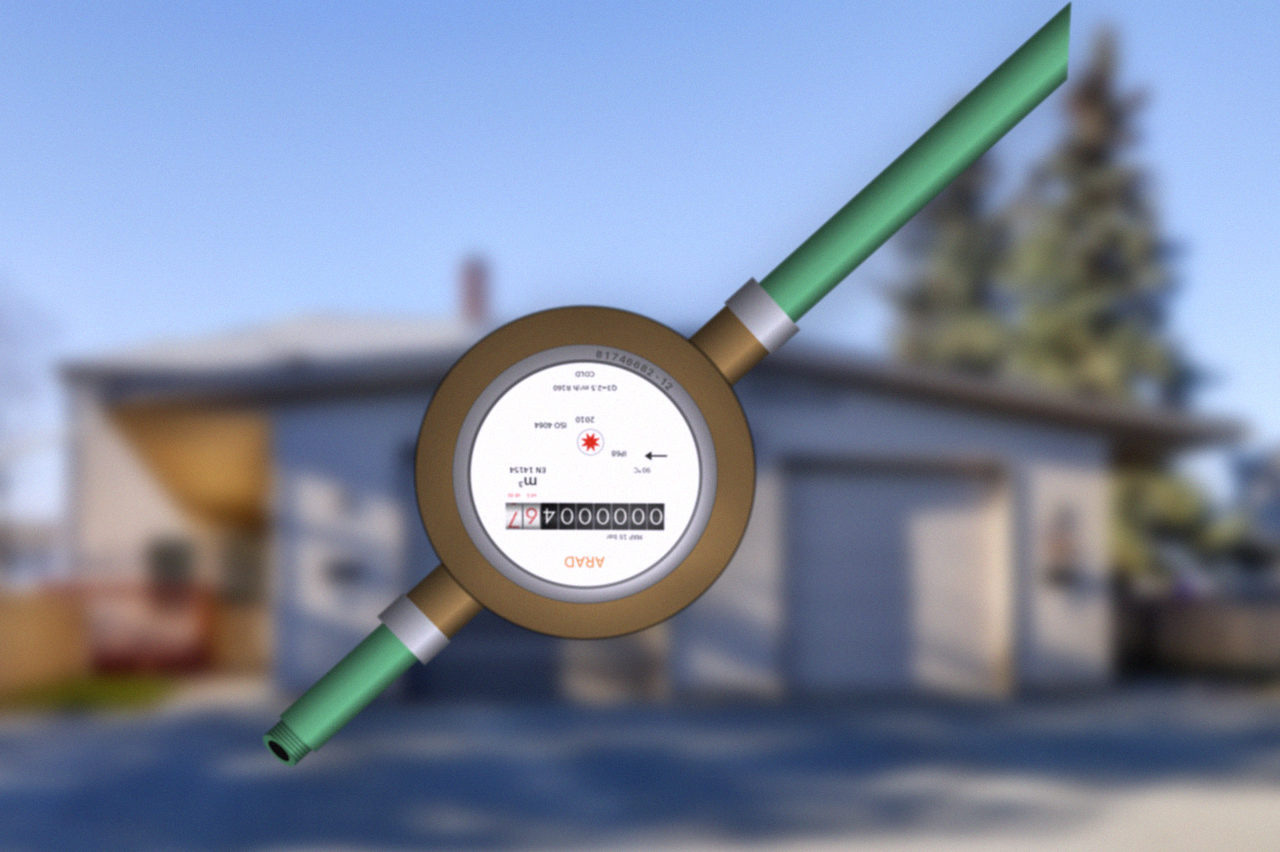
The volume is {"value": 4.67, "unit": "m³"}
